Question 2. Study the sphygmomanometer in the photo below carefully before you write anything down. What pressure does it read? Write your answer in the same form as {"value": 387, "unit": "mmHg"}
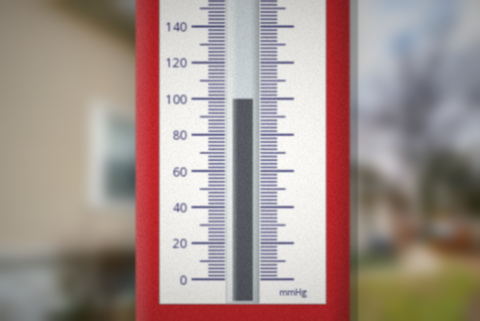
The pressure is {"value": 100, "unit": "mmHg"}
